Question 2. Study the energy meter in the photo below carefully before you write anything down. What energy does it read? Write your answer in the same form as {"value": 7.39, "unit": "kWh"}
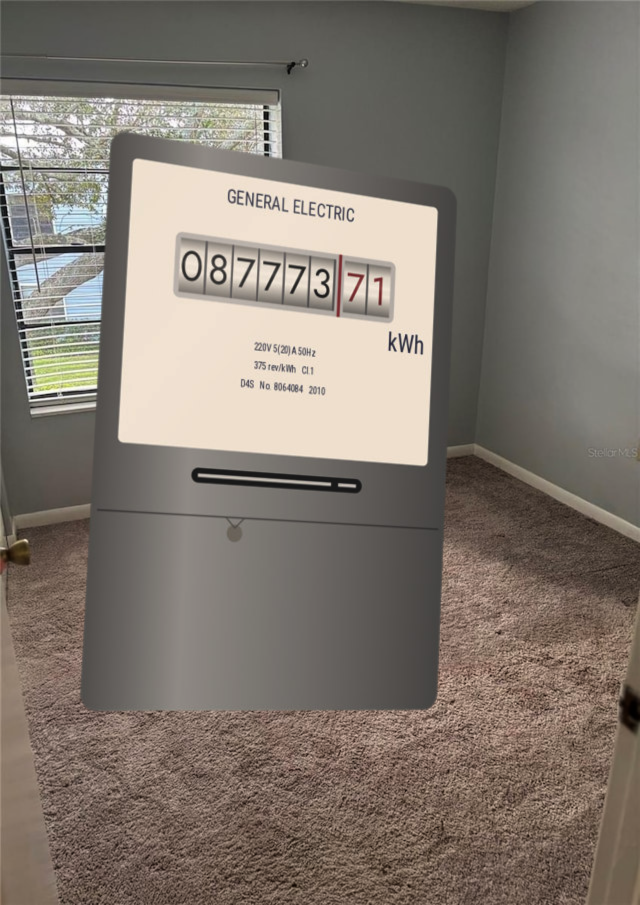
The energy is {"value": 87773.71, "unit": "kWh"}
